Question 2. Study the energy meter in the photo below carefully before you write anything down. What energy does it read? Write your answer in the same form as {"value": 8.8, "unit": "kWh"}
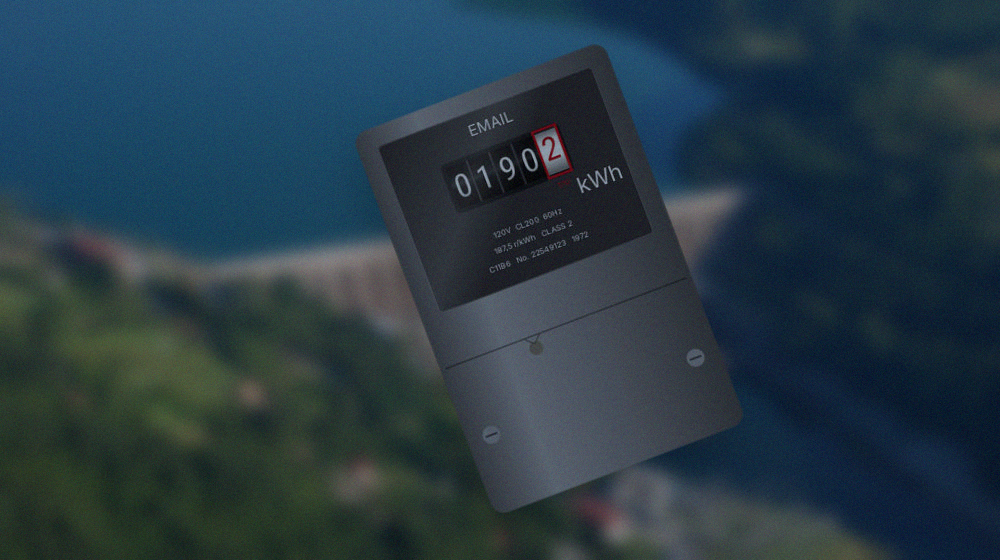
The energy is {"value": 190.2, "unit": "kWh"}
